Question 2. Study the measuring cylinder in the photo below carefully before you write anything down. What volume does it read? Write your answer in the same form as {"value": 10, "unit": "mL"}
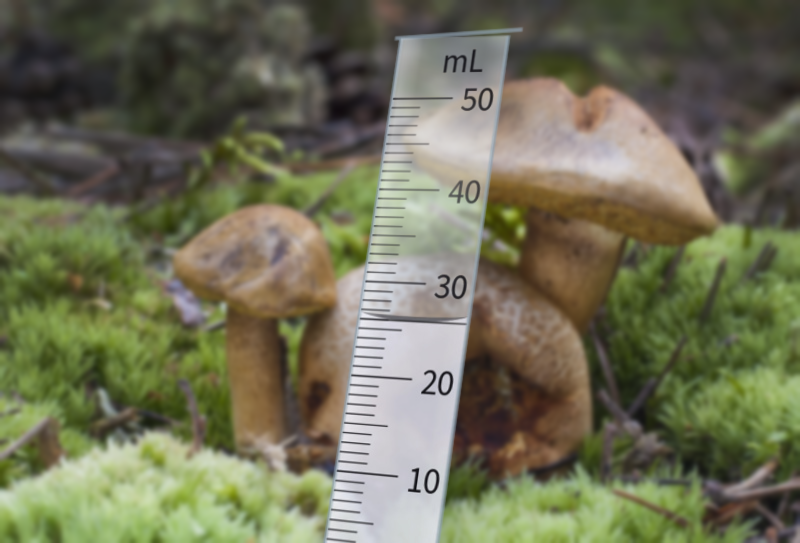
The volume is {"value": 26, "unit": "mL"}
